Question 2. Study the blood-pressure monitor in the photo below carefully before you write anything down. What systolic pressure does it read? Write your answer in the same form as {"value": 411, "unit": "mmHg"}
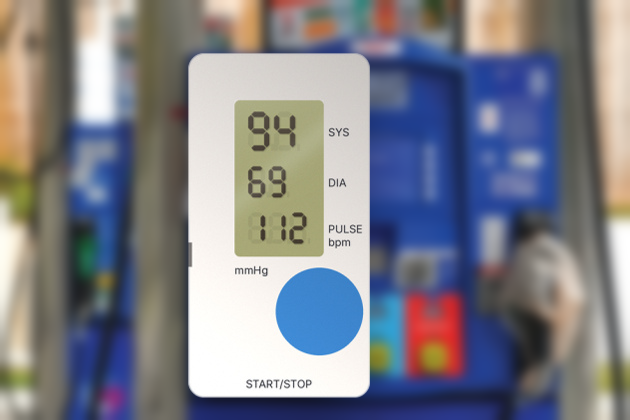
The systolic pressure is {"value": 94, "unit": "mmHg"}
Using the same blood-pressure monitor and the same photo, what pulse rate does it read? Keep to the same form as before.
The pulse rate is {"value": 112, "unit": "bpm"}
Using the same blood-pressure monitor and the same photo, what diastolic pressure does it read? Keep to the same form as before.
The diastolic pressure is {"value": 69, "unit": "mmHg"}
